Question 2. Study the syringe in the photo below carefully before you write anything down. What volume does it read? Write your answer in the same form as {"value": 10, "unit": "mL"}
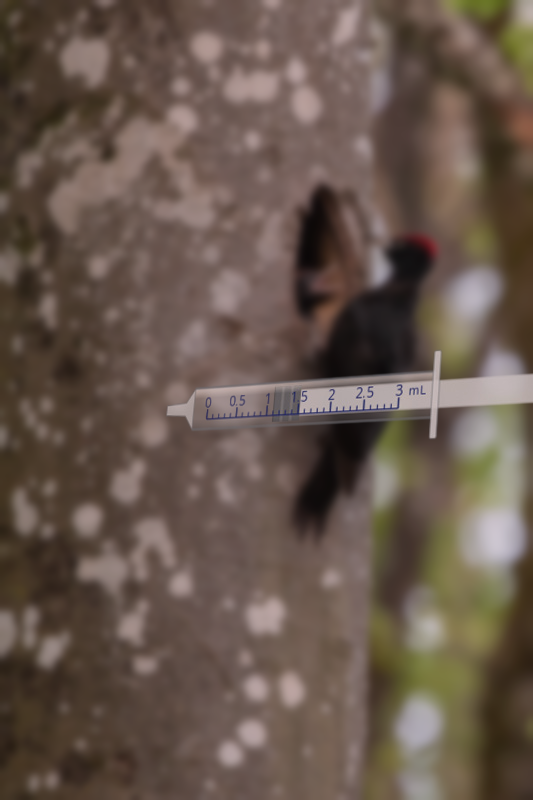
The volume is {"value": 1.1, "unit": "mL"}
